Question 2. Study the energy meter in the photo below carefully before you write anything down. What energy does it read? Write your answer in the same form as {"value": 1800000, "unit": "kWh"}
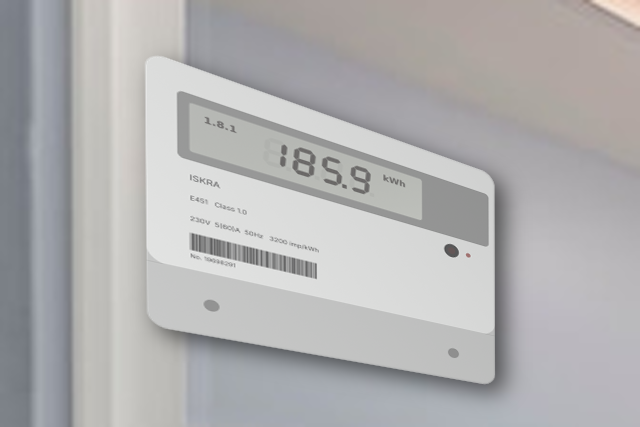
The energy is {"value": 185.9, "unit": "kWh"}
